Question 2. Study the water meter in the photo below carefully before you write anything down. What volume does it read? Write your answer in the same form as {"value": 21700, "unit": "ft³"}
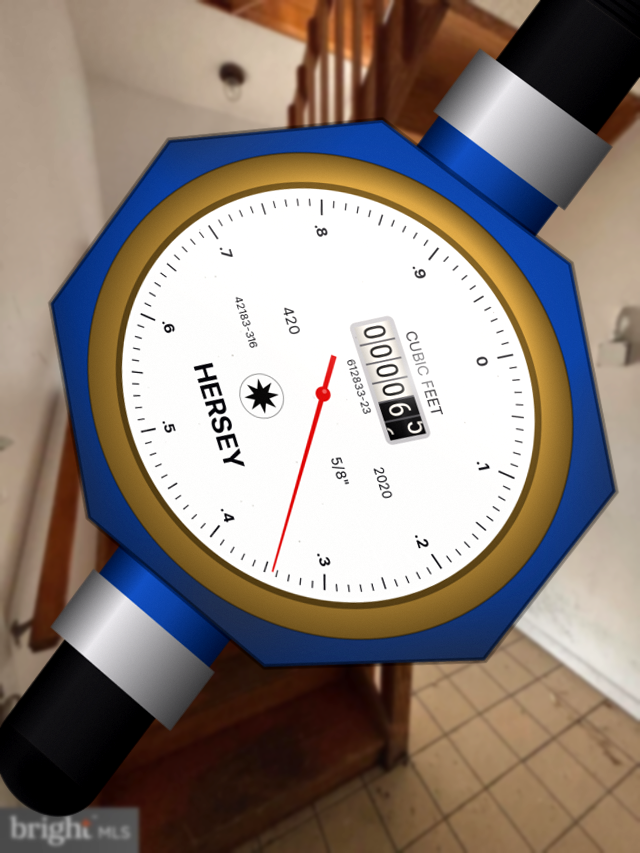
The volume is {"value": 65.34, "unit": "ft³"}
